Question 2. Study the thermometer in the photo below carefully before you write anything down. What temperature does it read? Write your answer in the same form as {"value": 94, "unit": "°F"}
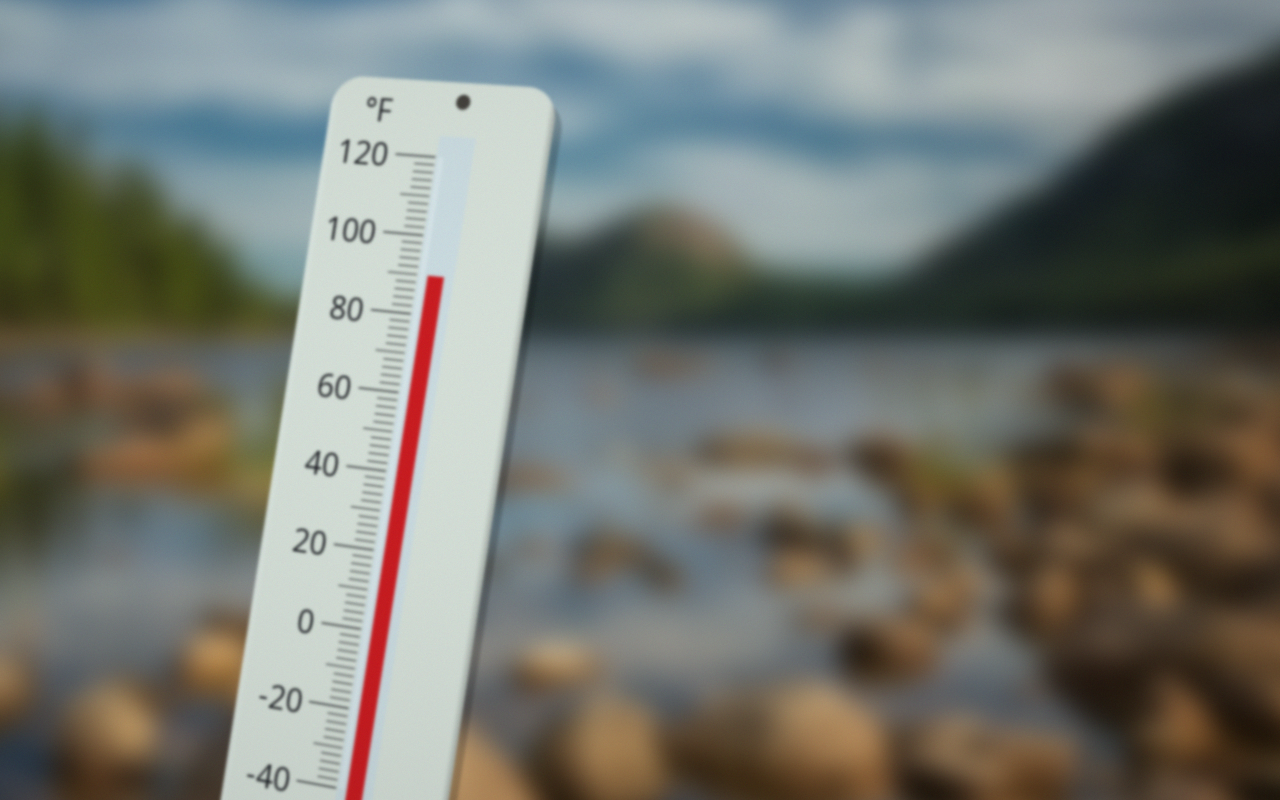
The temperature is {"value": 90, "unit": "°F"}
